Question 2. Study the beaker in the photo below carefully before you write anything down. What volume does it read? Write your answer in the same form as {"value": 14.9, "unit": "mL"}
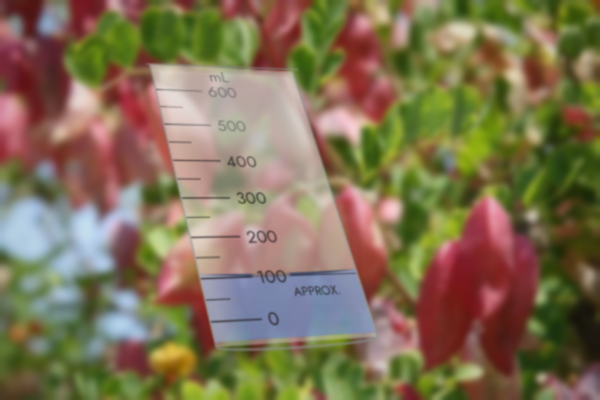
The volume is {"value": 100, "unit": "mL"}
